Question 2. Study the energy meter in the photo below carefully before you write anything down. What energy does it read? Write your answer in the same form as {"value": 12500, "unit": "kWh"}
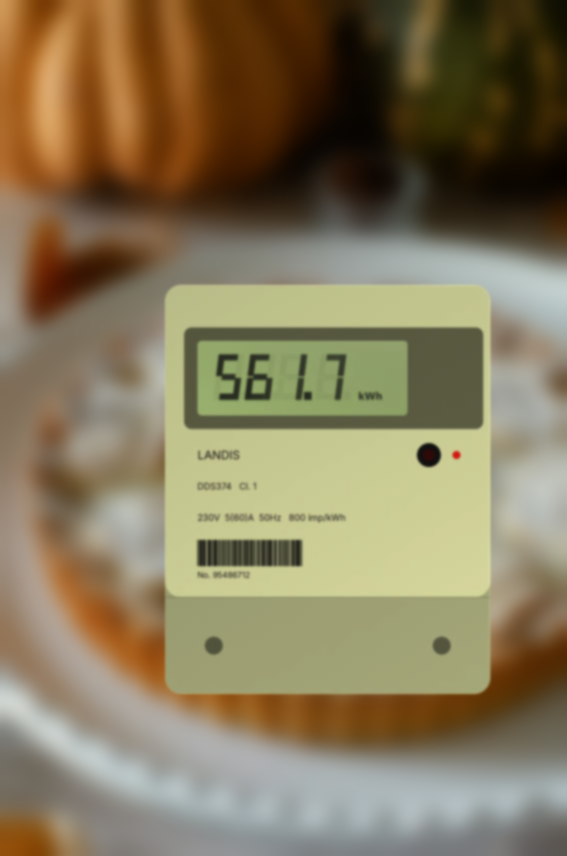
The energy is {"value": 561.7, "unit": "kWh"}
